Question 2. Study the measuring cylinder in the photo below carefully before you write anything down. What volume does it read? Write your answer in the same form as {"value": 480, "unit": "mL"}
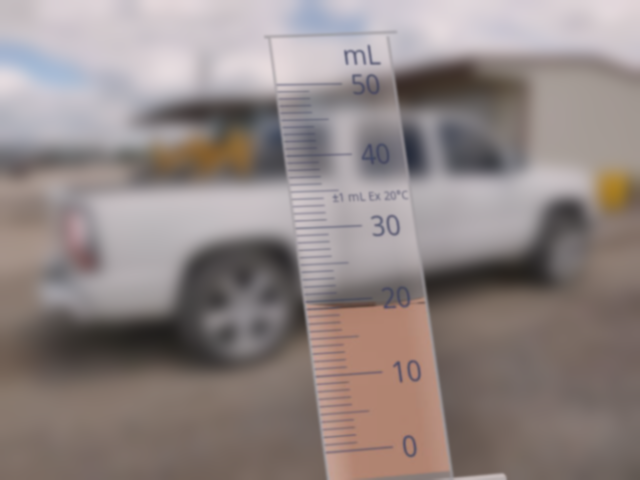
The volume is {"value": 19, "unit": "mL"}
